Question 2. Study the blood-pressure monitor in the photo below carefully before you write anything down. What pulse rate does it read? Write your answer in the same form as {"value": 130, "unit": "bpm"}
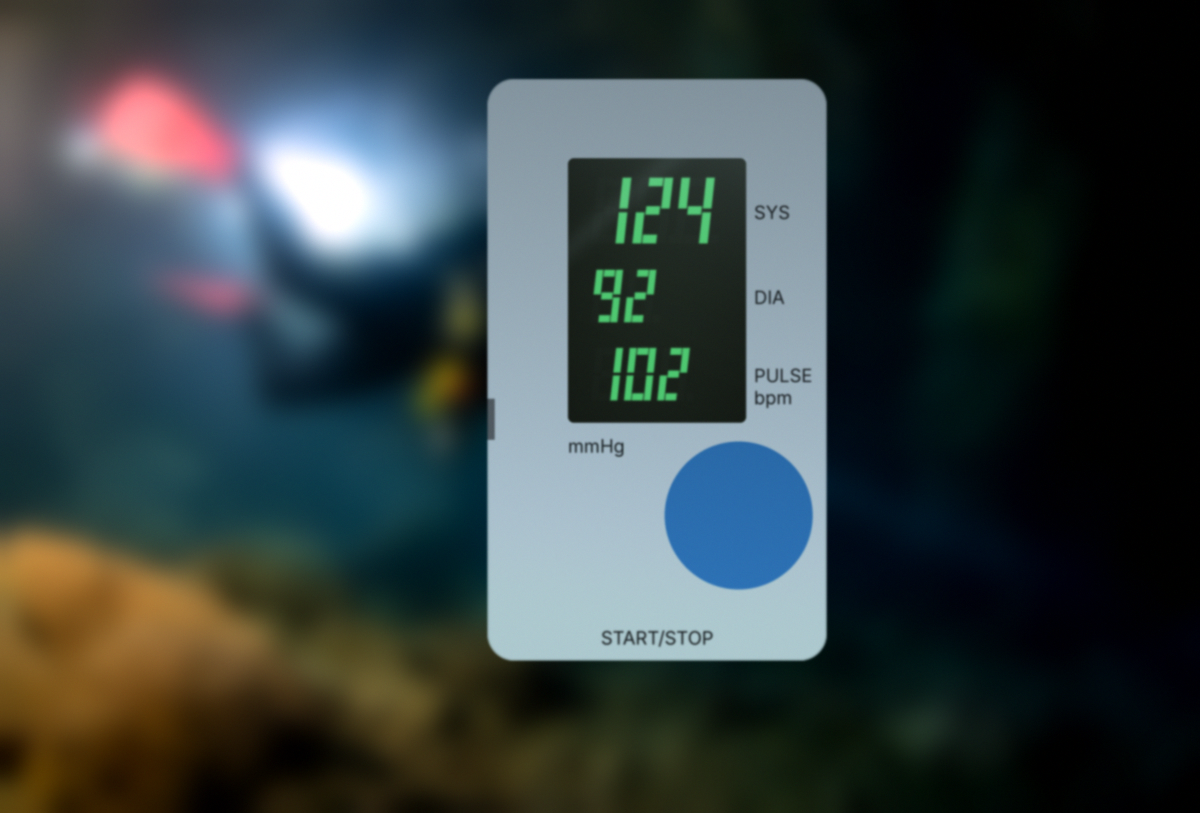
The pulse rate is {"value": 102, "unit": "bpm"}
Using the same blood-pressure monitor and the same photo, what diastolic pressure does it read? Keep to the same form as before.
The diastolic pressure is {"value": 92, "unit": "mmHg"}
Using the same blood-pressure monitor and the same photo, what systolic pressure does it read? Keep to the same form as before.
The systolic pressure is {"value": 124, "unit": "mmHg"}
